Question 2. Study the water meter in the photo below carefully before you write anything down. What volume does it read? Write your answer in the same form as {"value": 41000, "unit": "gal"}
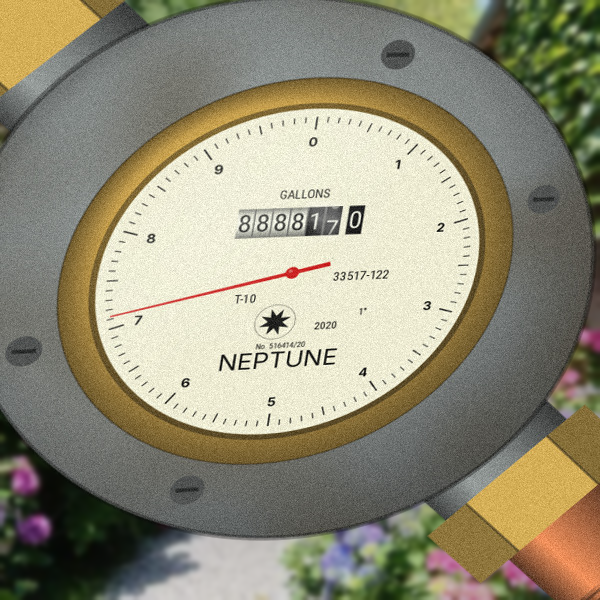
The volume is {"value": 8888167.1, "unit": "gal"}
